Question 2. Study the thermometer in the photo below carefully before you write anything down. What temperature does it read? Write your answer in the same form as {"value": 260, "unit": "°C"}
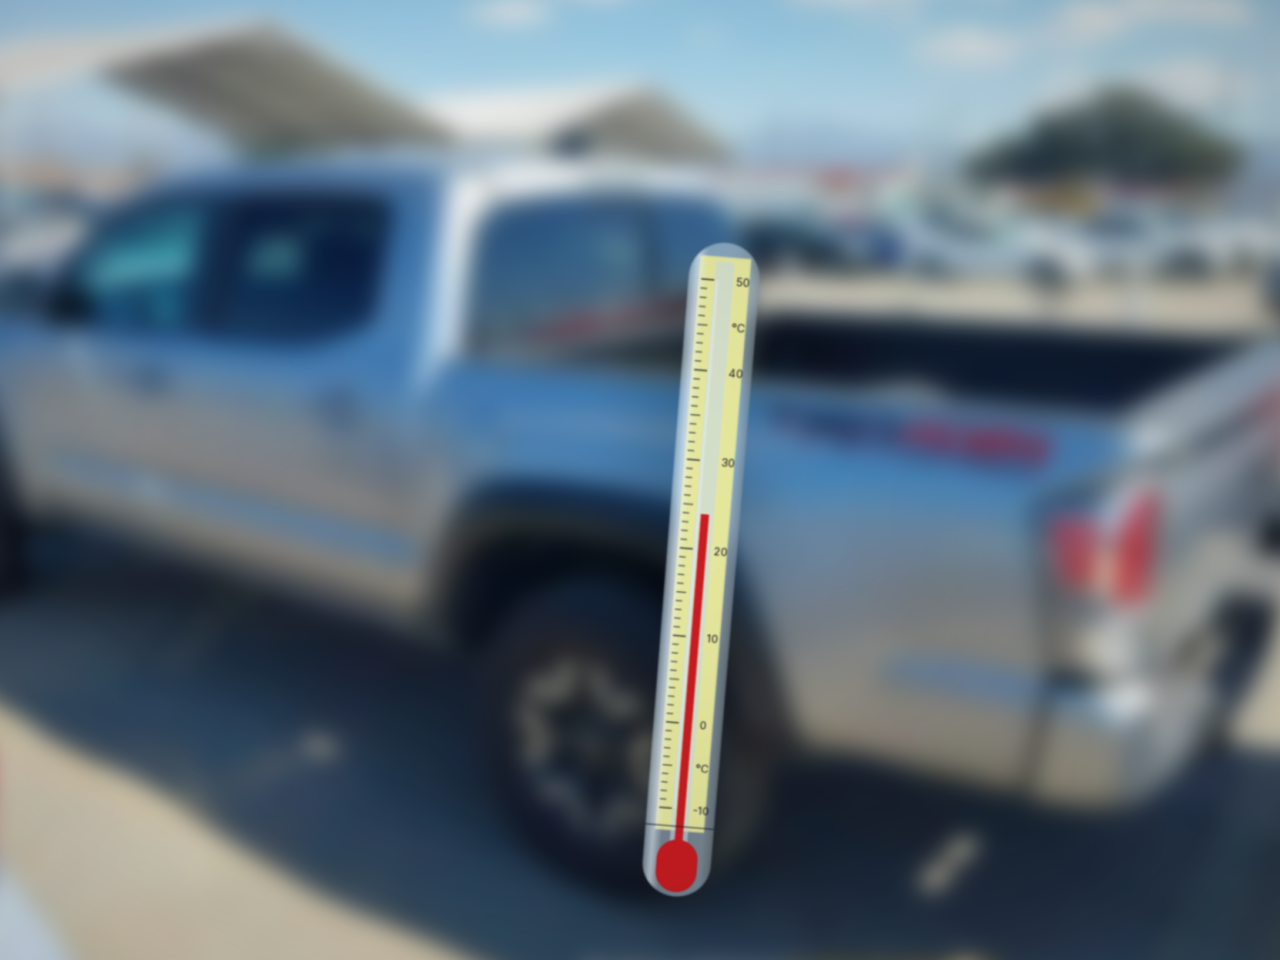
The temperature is {"value": 24, "unit": "°C"}
